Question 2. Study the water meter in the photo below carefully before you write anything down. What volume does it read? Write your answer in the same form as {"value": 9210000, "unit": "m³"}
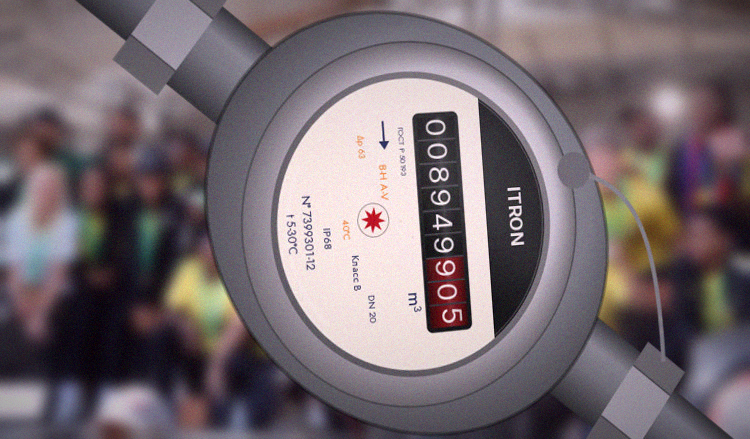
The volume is {"value": 8949.905, "unit": "m³"}
